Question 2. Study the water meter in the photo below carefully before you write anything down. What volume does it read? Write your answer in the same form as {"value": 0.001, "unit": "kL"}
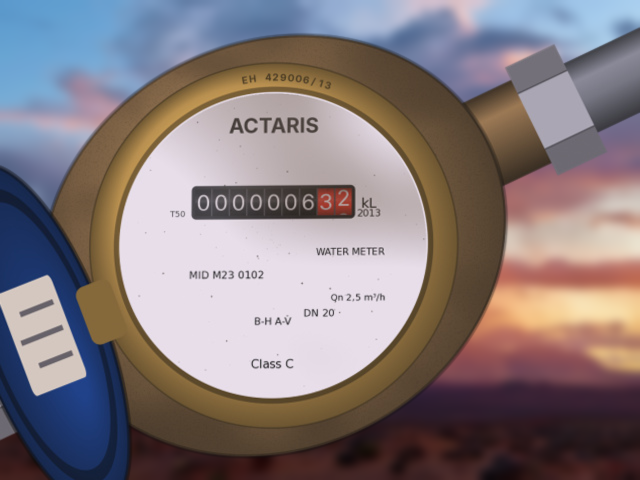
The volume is {"value": 6.32, "unit": "kL"}
